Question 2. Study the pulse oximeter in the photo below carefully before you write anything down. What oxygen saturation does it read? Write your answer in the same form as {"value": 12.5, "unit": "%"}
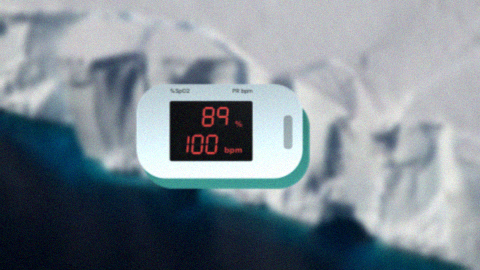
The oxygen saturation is {"value": 89, "unit": "%"}
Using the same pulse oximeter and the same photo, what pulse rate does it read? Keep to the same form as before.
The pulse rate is {"value": 100, "unit": "bpm"}
